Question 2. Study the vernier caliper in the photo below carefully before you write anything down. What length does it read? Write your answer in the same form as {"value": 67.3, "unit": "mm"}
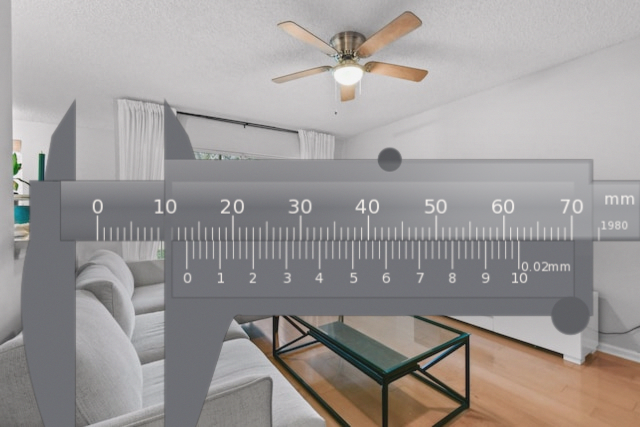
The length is {"value": 13.2, "unit": "mm"}
